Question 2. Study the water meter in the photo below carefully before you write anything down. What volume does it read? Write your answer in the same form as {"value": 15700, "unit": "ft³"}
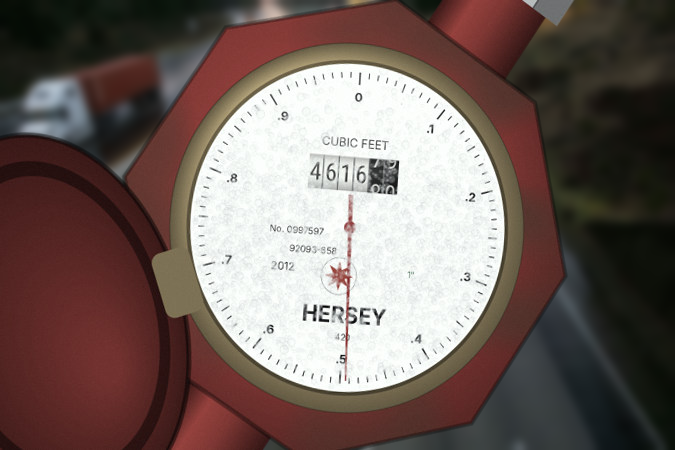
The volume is {"value": 461679.49, "unit": "ft³"}
